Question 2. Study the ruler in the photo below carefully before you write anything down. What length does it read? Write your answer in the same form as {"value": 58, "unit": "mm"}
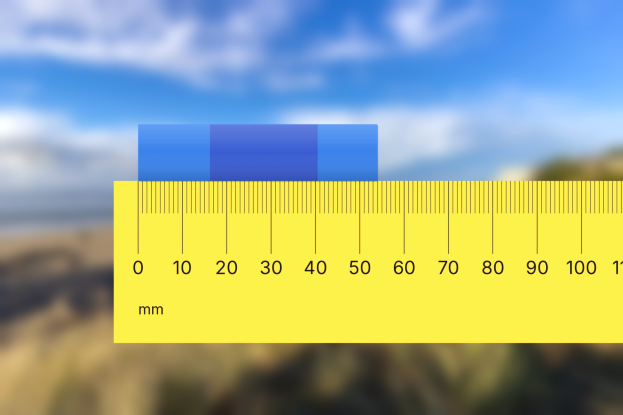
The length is {"value": 54, "unit": "mm"}
